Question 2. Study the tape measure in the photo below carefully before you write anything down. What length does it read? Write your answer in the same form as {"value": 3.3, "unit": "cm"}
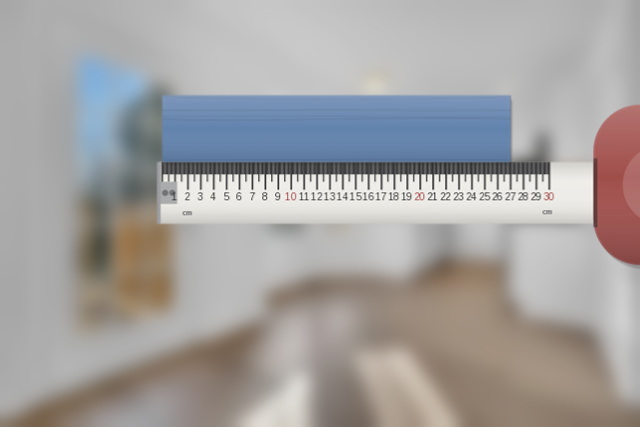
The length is {"value": 27, "unit": "cm"}
